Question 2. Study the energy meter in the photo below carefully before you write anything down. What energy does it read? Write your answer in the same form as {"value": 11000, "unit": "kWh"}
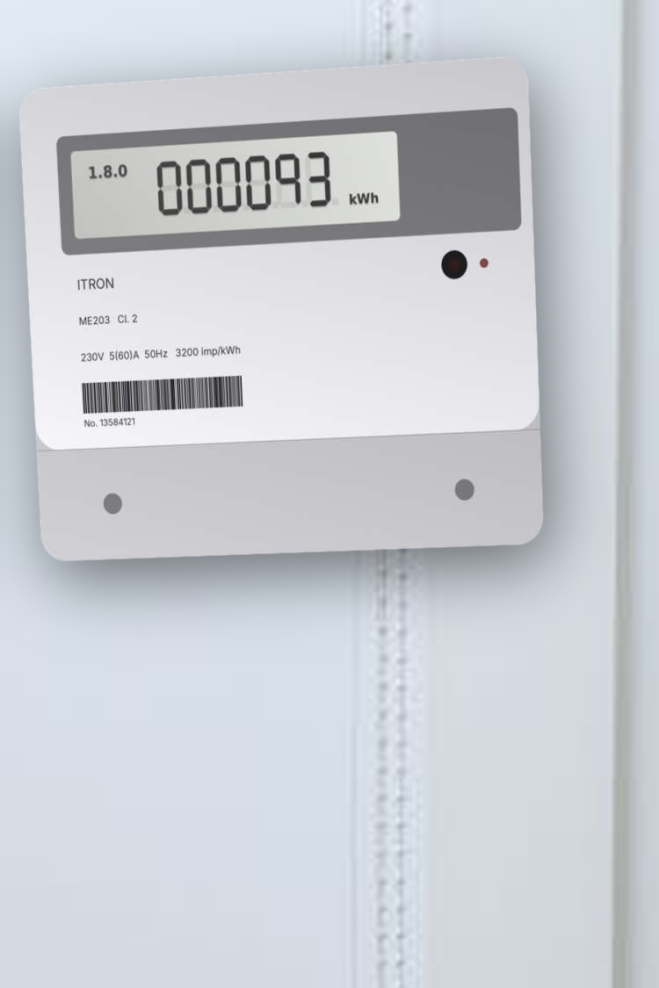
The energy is {"value": 93, "unit": "kWh"}
